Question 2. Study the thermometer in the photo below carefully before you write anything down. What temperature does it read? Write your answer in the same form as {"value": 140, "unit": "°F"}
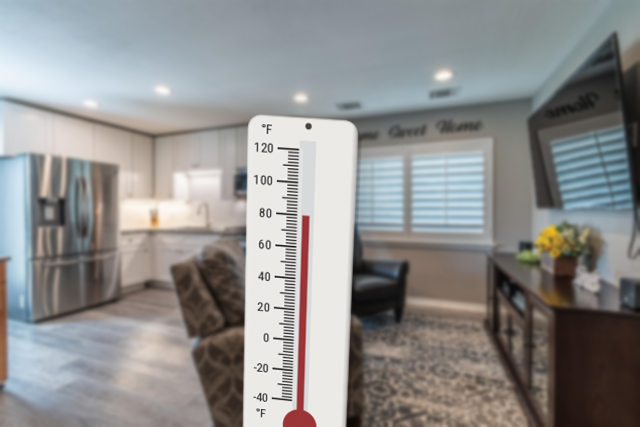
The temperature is {"value": 80, "unit": "°F"}
